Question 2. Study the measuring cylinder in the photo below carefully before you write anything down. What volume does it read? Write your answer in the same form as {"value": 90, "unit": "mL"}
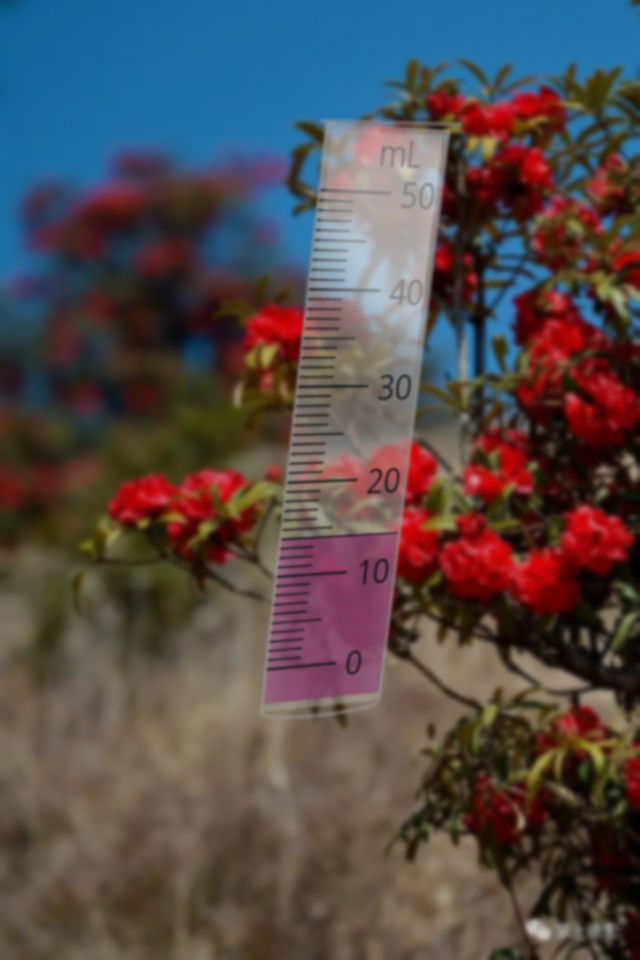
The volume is {"value": 14, "unit": "mL"}
